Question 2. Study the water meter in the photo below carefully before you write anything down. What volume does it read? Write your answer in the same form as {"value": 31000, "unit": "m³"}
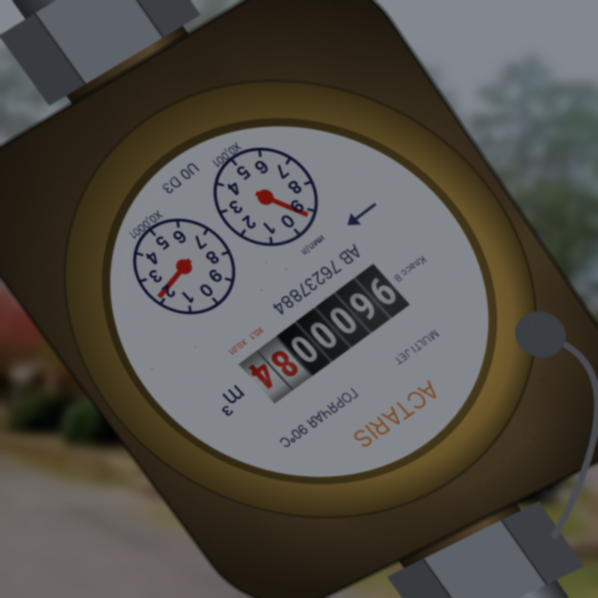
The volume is {"value": 96000.8392, "unit": "m³"}
